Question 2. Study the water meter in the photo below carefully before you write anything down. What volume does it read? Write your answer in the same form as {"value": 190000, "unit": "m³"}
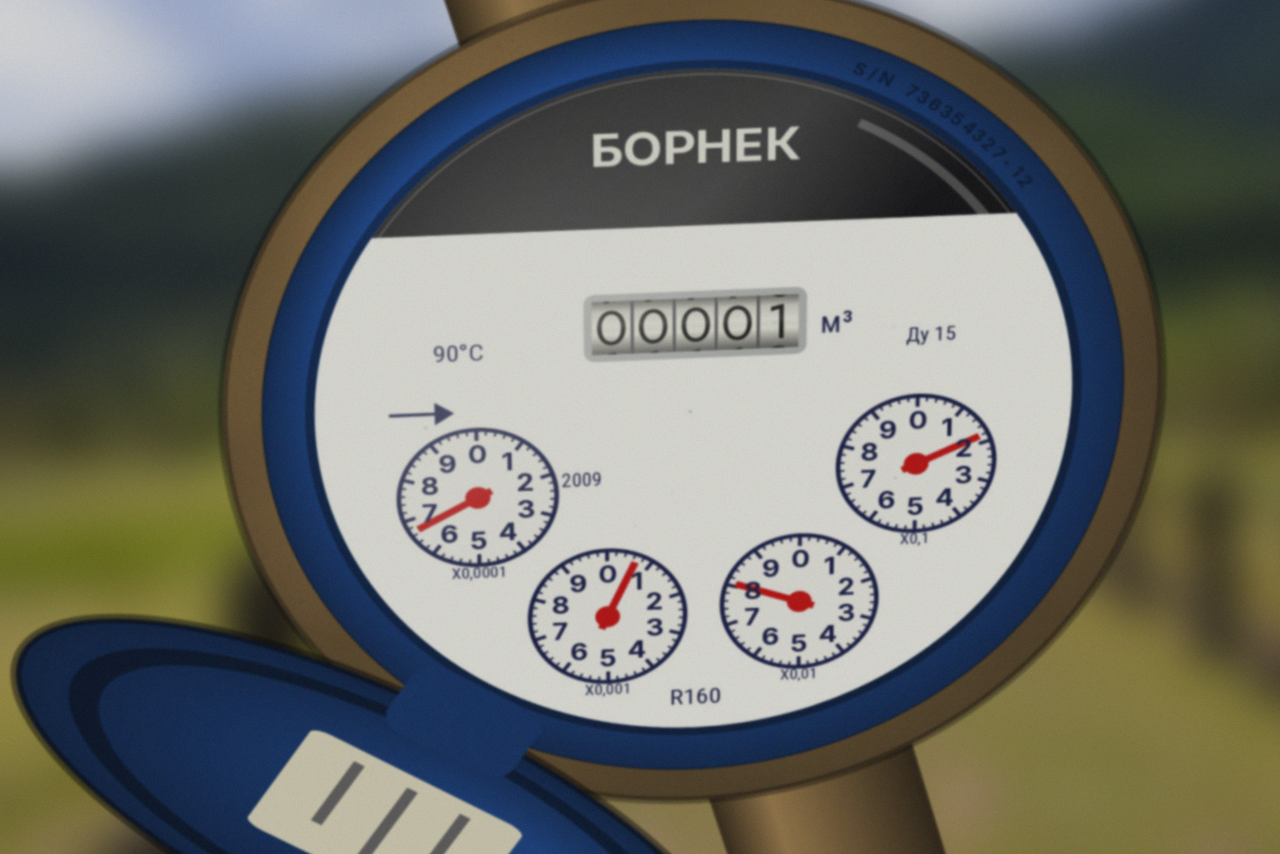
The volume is {"value": 1.1806, "unit": "m³"}
